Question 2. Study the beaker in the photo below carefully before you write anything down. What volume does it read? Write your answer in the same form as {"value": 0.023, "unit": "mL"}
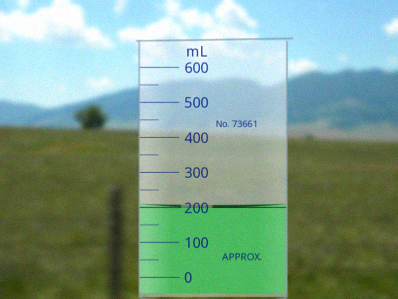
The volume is {"value": 200, "unit": "mL"}
